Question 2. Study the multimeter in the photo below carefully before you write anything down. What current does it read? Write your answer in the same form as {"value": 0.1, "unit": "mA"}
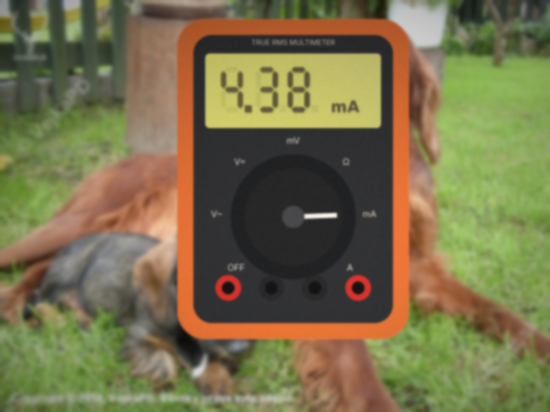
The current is {"value": 4.38, "unit": "mA"}
